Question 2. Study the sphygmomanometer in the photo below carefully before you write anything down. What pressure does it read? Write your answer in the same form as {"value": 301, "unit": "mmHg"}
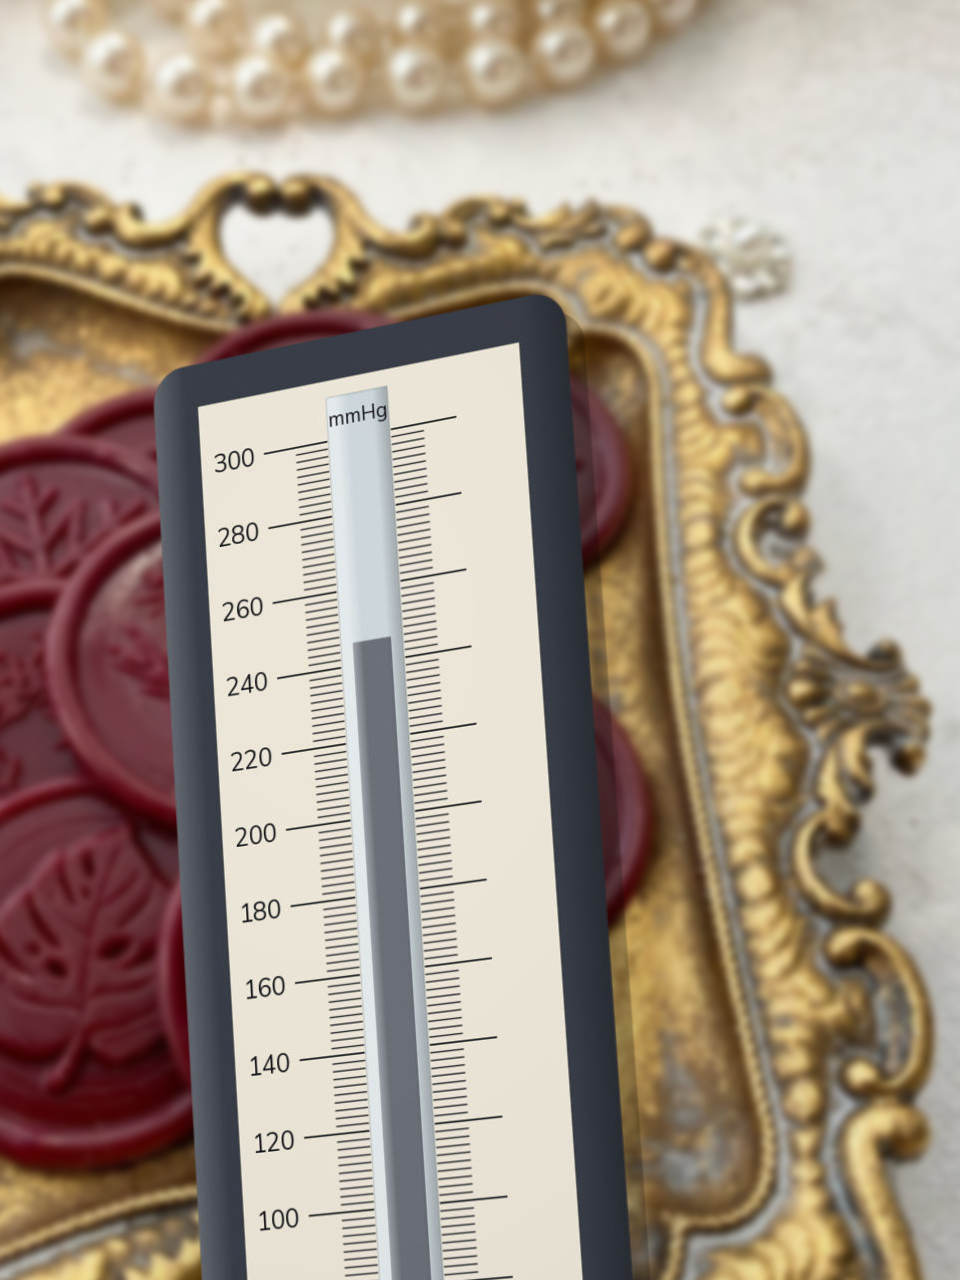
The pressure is {"value": 246, "unit": "mmHg"}
